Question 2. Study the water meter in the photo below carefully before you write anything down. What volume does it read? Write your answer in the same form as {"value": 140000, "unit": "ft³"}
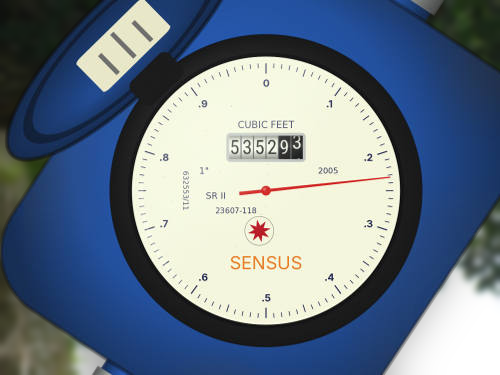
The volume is {"value": 535293.23, "unit": "ft³"}
